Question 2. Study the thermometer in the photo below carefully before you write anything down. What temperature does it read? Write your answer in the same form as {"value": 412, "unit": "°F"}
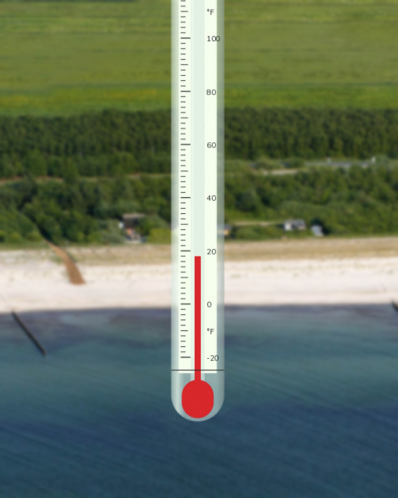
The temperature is {"value": 18, "unit": "°F"}
